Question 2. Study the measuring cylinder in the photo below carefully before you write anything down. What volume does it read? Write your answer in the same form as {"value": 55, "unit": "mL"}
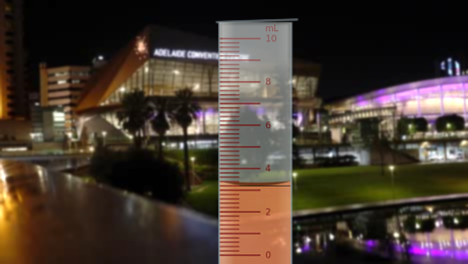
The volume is {"value": 3.2, "unit": "mL"}
